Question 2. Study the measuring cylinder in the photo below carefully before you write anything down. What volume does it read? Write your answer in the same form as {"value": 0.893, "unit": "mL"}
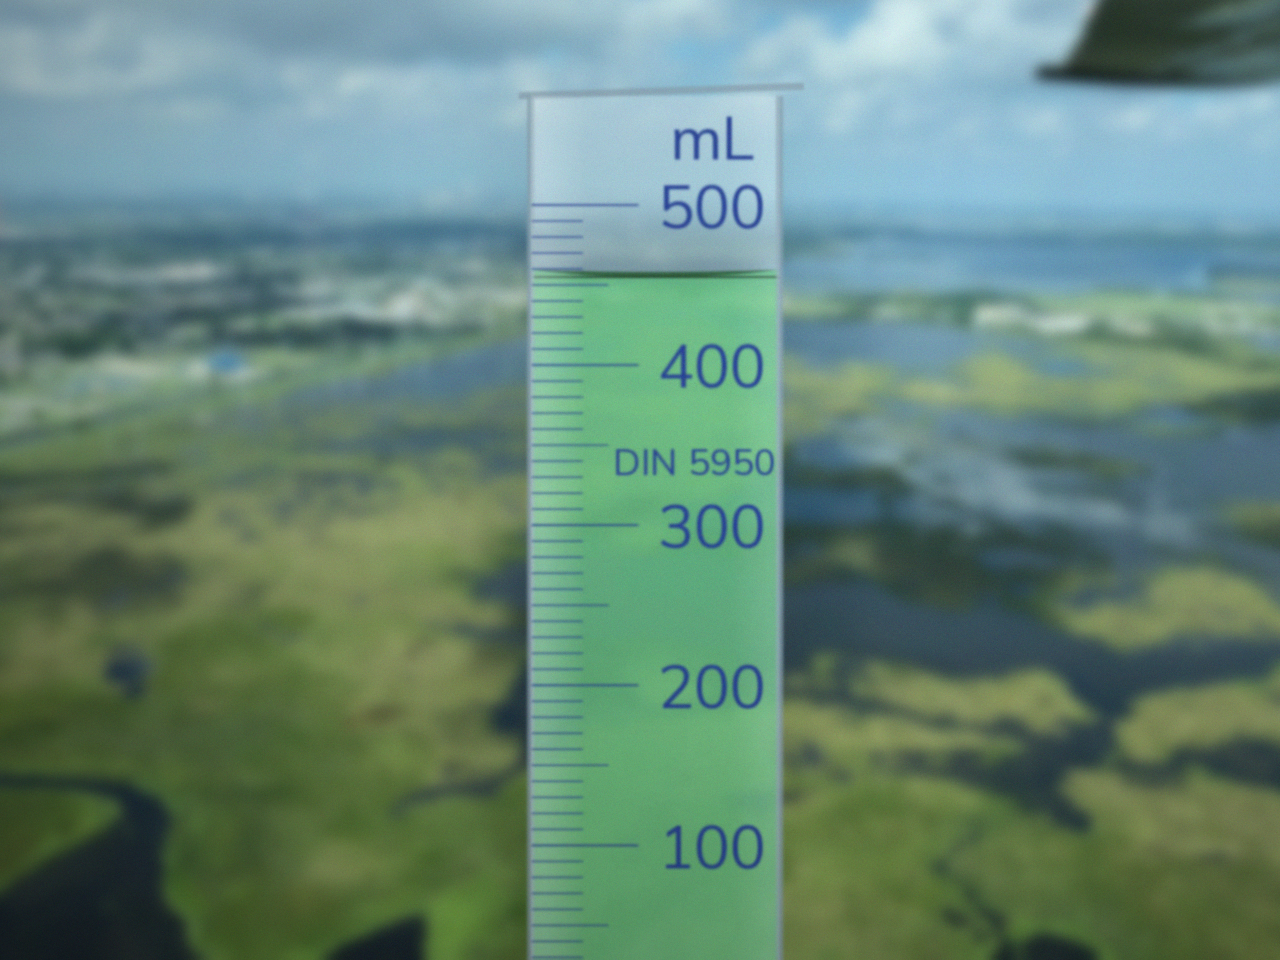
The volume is {"value": 455, "unit": "mL"}
